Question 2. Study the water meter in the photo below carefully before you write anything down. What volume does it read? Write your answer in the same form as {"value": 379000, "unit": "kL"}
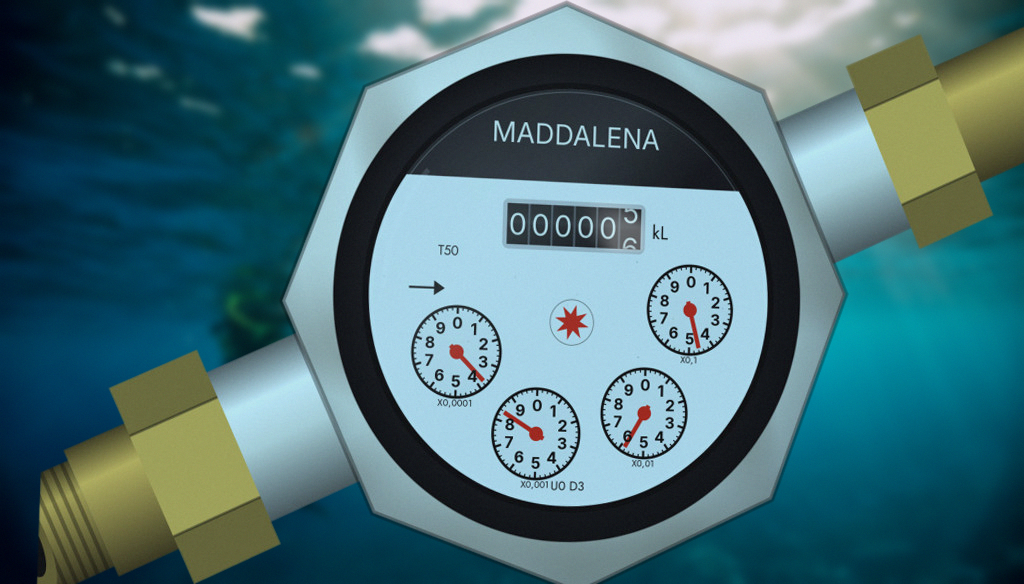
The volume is {"value": 5.4583, "unit": "kL"}
